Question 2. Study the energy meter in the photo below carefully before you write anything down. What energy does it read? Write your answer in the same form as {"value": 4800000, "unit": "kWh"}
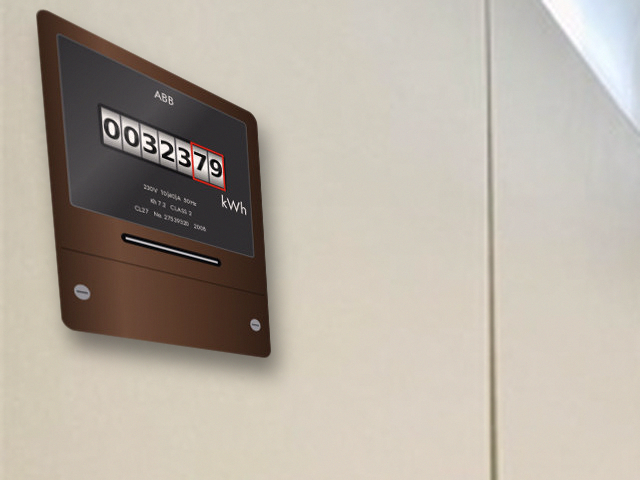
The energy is {"value": 323.79, "unit": "kWh"}
